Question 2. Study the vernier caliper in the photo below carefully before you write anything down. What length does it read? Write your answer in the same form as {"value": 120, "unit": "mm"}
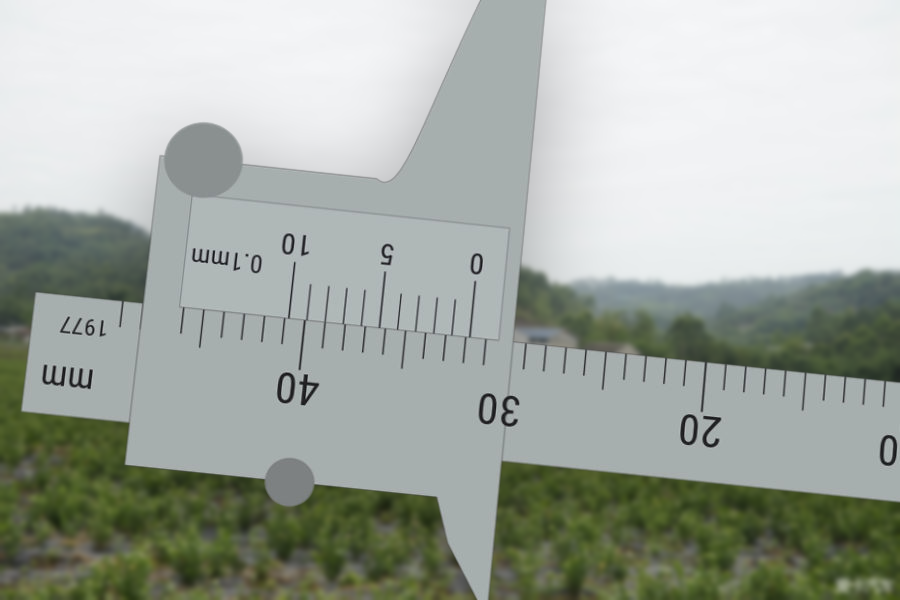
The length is {"value": 31.8, "unit": "mm"}
